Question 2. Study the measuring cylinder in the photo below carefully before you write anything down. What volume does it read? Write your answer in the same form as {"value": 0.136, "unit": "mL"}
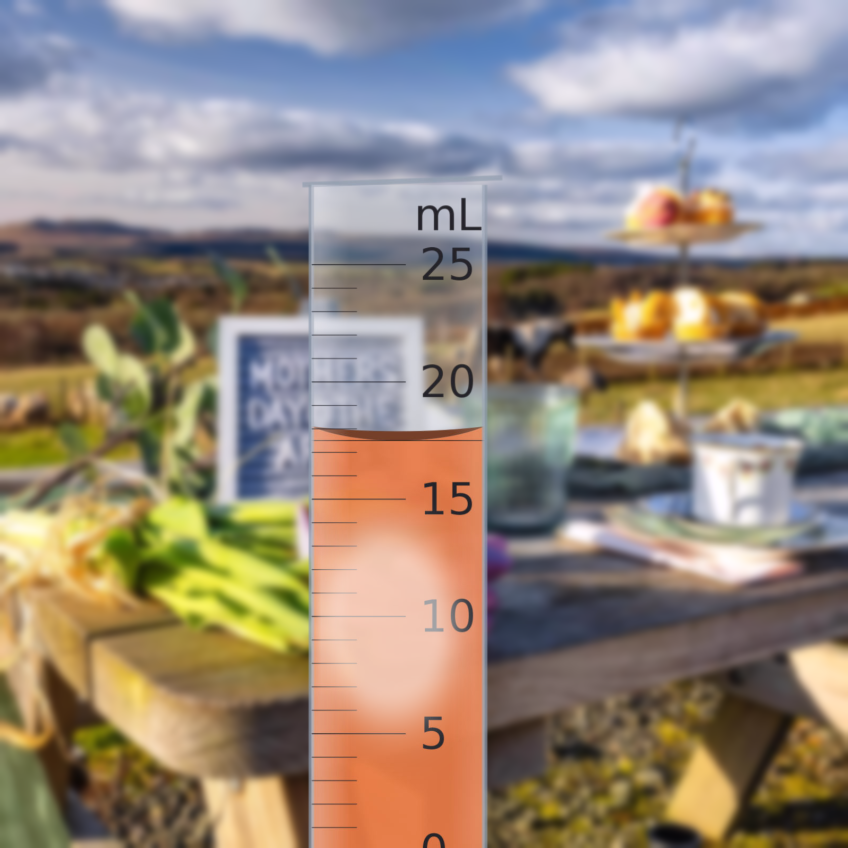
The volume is {"value": 17.5, "unit": "mL"}
